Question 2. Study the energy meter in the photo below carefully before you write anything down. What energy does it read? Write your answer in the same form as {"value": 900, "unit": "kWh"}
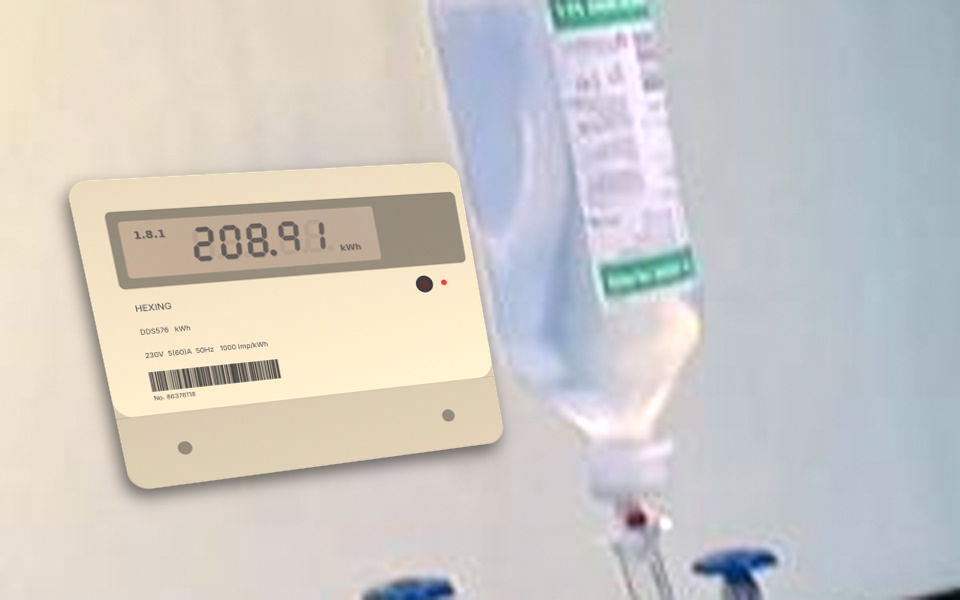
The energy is {"value": 208.91, "unit": "kWh"}
